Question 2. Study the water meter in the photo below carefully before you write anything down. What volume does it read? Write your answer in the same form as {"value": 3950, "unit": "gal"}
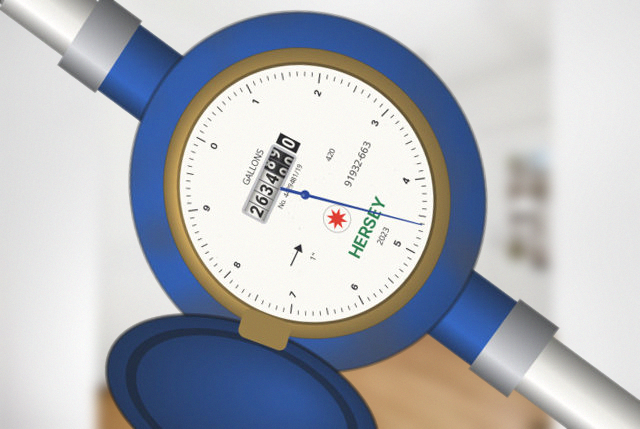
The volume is {"value": 2634894.6, "unit": "gal"}
